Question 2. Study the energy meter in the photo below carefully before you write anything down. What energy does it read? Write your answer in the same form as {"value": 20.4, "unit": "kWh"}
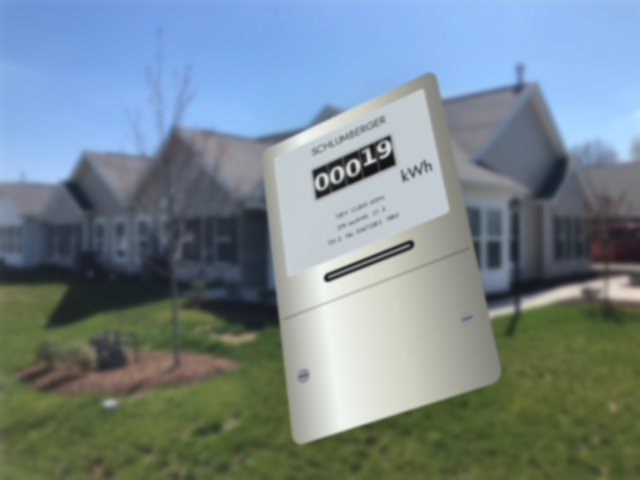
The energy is {"value": 19, "unit": "kWh"}
